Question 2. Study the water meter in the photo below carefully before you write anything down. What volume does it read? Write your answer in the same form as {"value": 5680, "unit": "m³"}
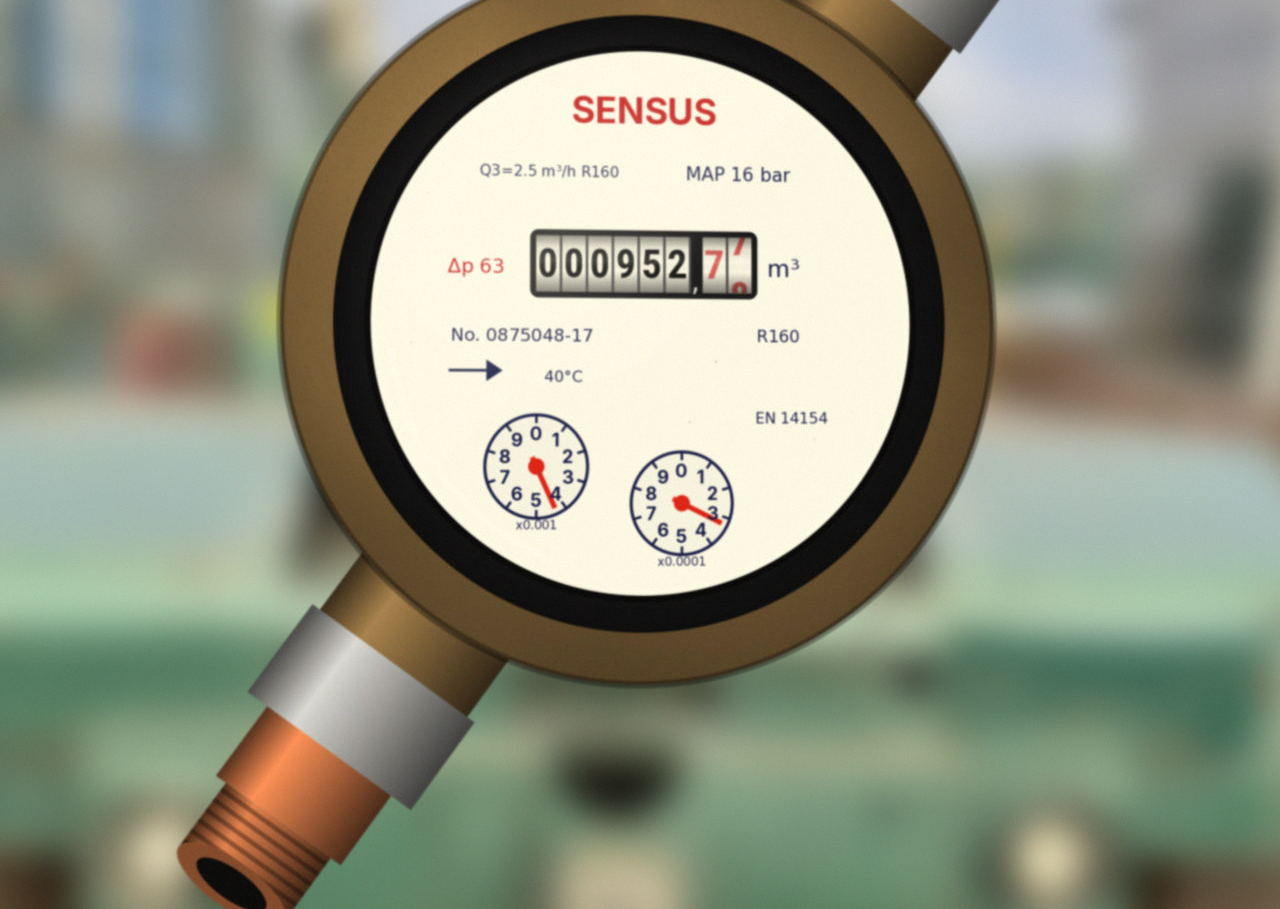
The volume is {"value": 952.7743, "unit": "m³"}
